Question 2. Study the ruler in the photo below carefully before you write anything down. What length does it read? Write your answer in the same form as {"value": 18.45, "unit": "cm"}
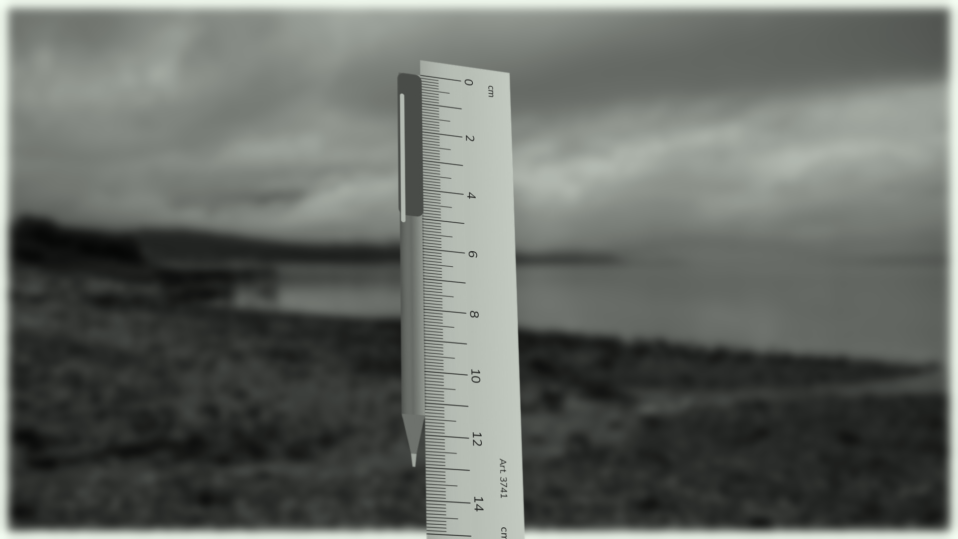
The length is {"value": 13, "unit": "cm"}
